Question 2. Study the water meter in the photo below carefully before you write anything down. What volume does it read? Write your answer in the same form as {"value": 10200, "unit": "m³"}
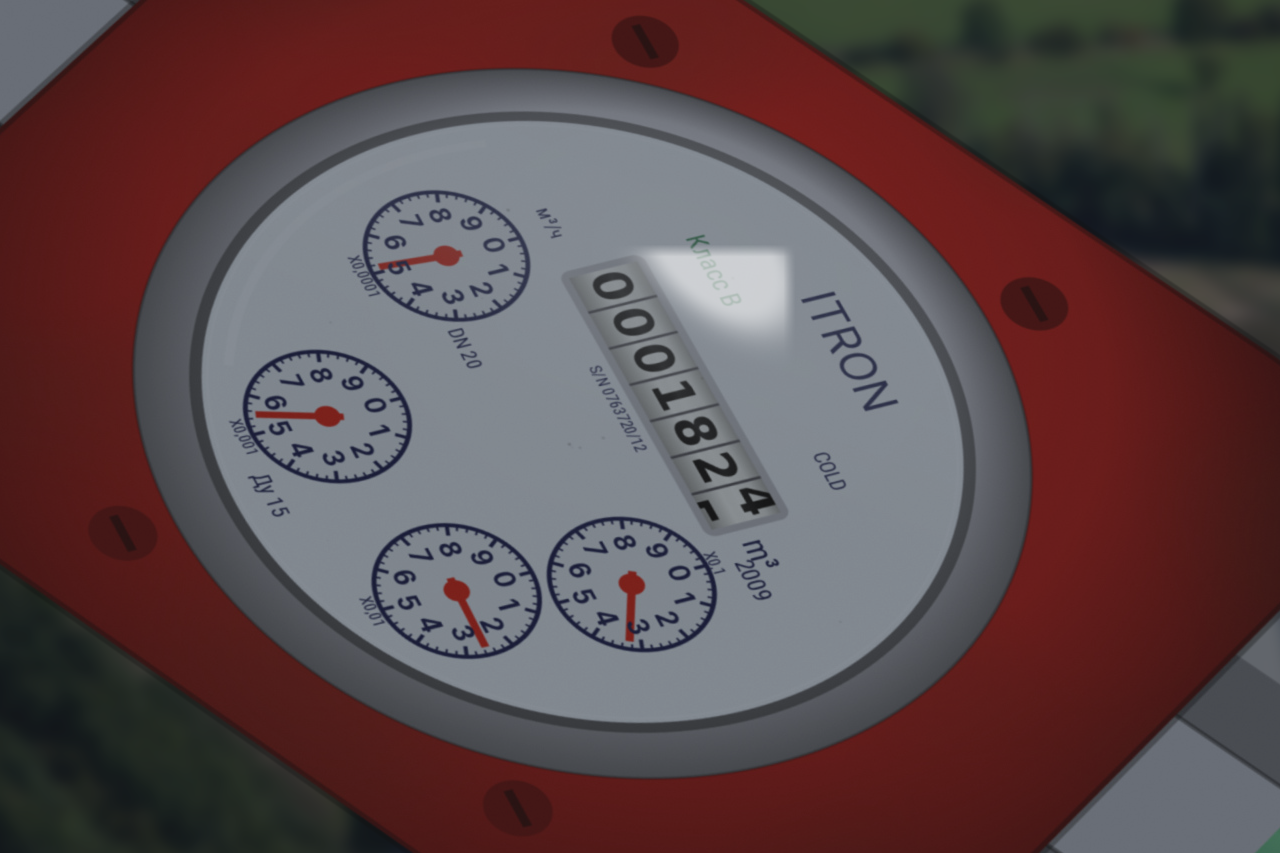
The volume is {"value": 1824.3255, "unit": "m³"}
